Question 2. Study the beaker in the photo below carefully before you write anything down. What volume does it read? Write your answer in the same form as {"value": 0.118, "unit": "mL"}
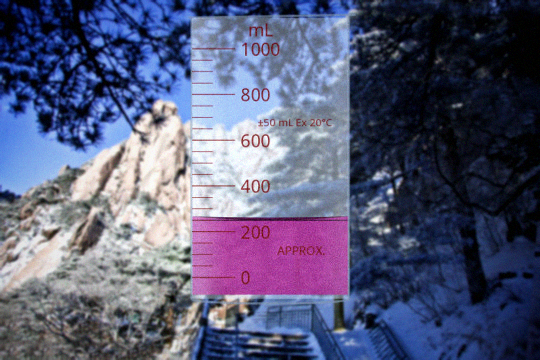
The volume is {"value": 250, "unit": "mL"}
